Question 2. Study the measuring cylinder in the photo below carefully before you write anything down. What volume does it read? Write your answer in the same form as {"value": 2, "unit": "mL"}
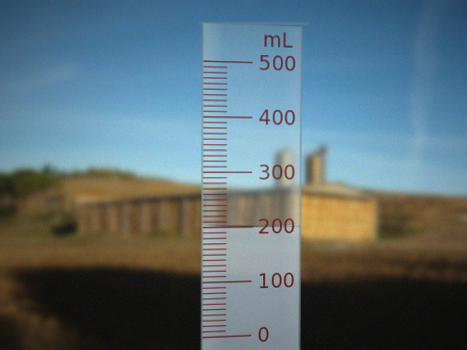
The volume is {"value": 200, "unit": "mL"}
